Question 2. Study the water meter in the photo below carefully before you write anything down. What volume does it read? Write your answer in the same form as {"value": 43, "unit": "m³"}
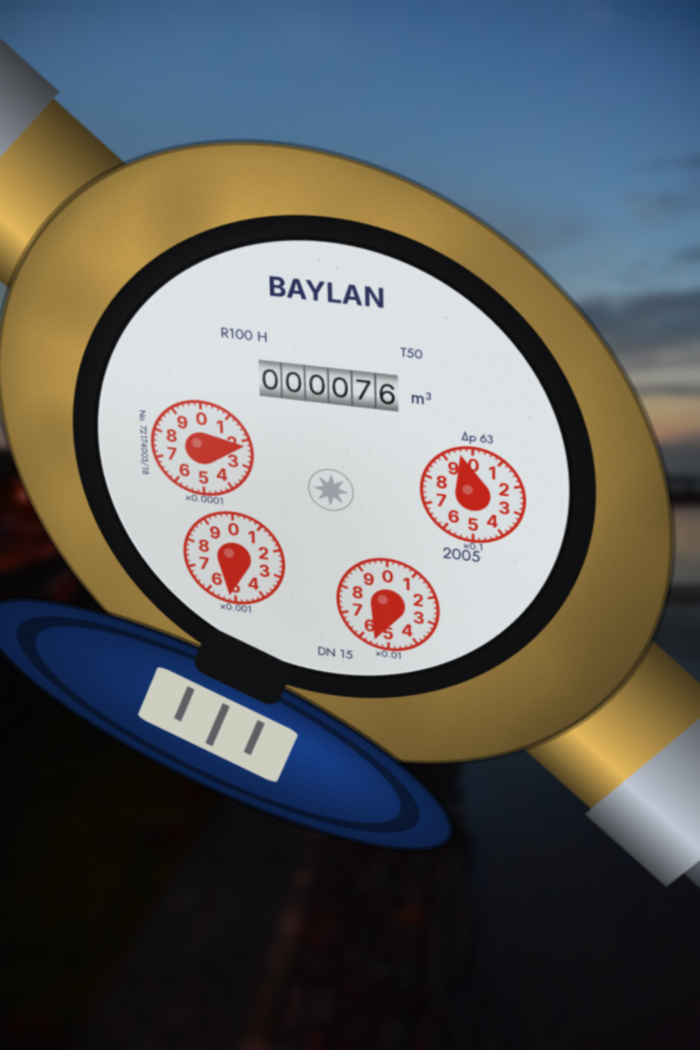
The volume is {"value": 75.9552, "unit": "m³"}
